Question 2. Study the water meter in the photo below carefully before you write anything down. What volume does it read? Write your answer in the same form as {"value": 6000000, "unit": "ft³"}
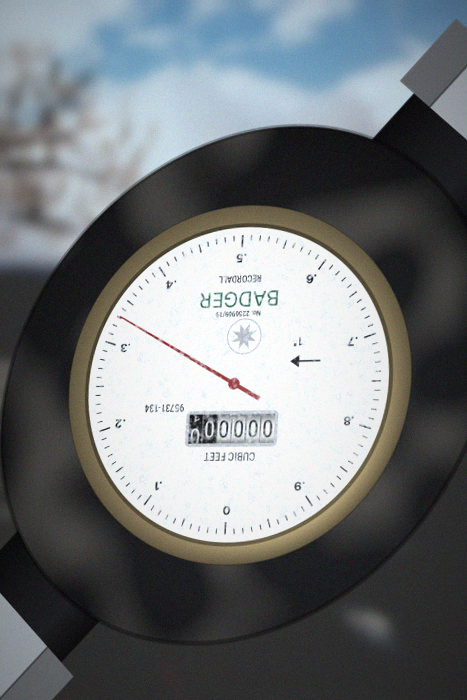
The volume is {"value": 0.33, "unit": "ft³"}
